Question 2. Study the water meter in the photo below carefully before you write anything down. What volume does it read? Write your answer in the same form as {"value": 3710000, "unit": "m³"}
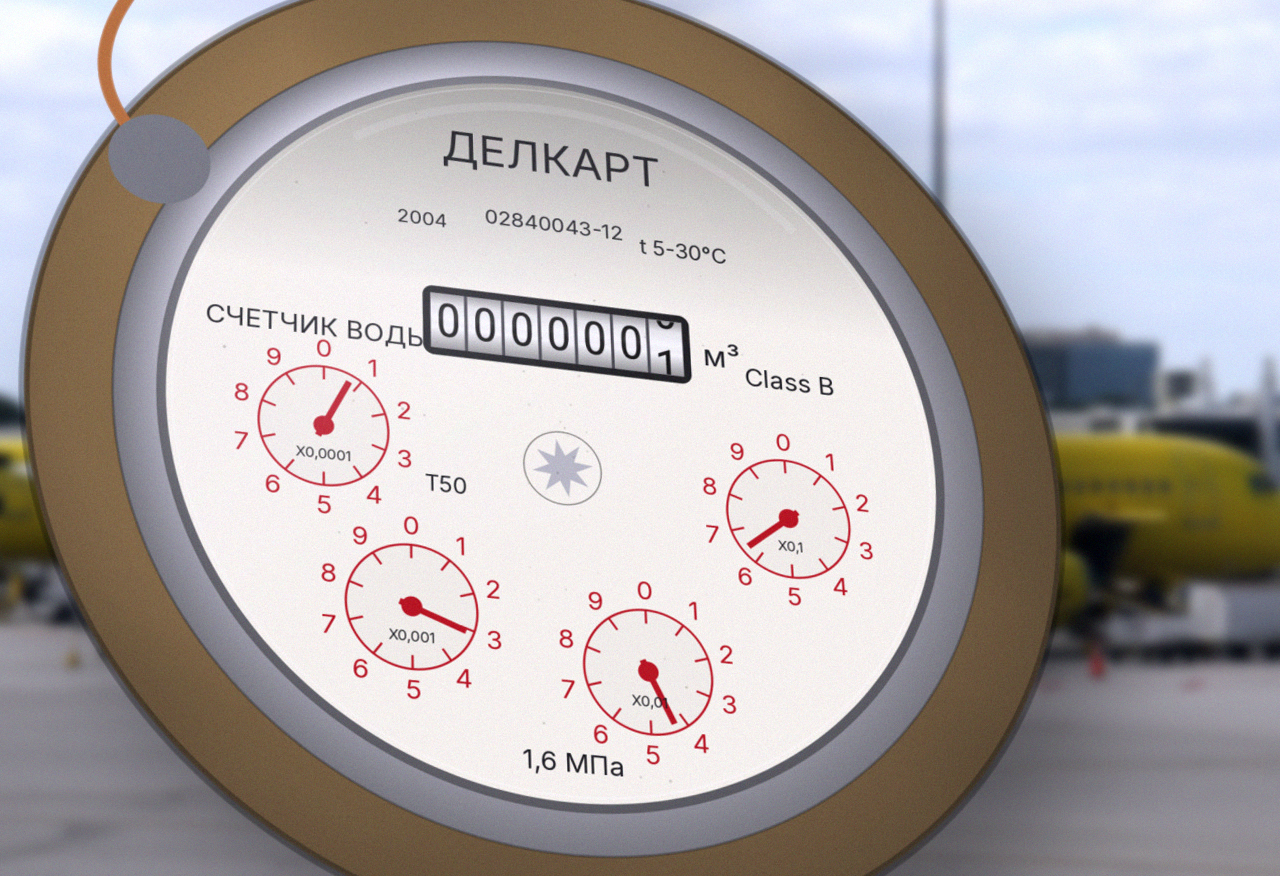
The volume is {"value": 0.6430, "unit": "m³"}
